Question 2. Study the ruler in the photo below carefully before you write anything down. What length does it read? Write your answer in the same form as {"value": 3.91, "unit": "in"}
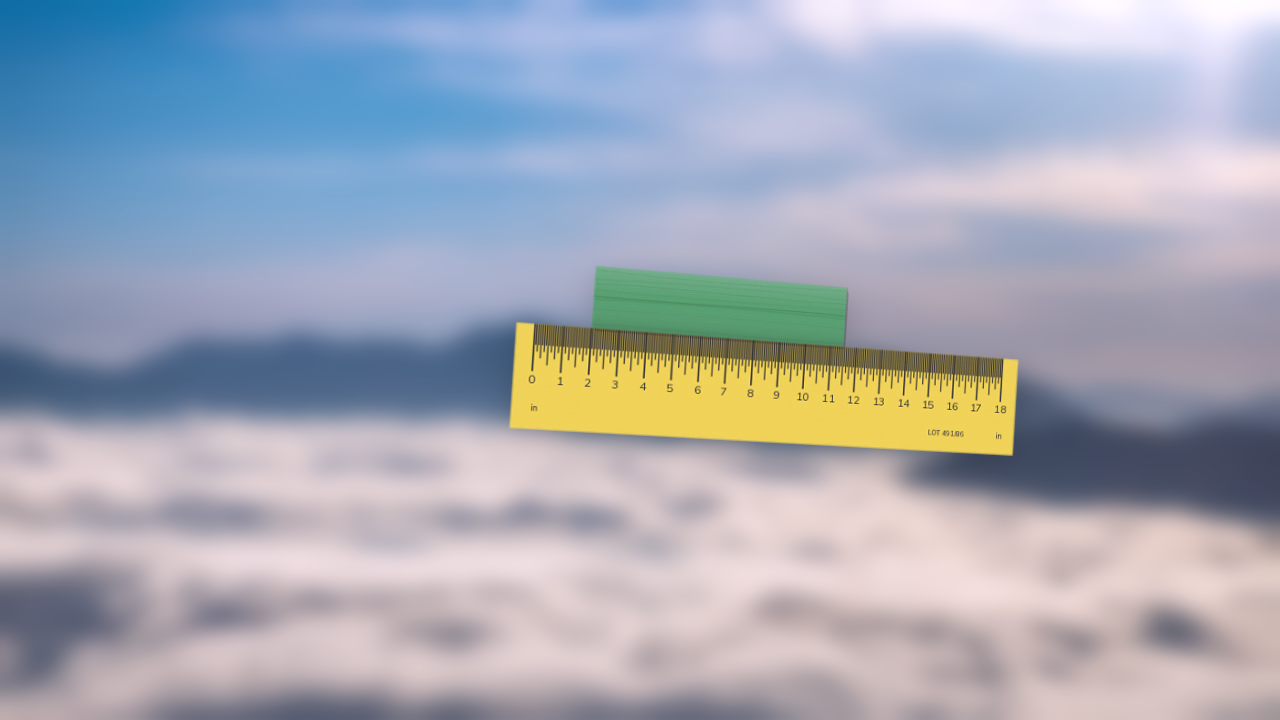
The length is {"value": 9.5, "unit": "in"}
